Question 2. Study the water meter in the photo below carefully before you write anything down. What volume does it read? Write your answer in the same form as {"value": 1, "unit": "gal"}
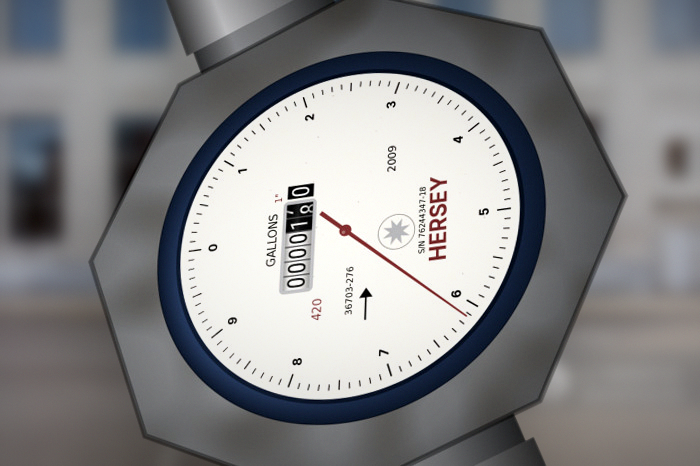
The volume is {"value": 176.1, "unit": "gal"}
